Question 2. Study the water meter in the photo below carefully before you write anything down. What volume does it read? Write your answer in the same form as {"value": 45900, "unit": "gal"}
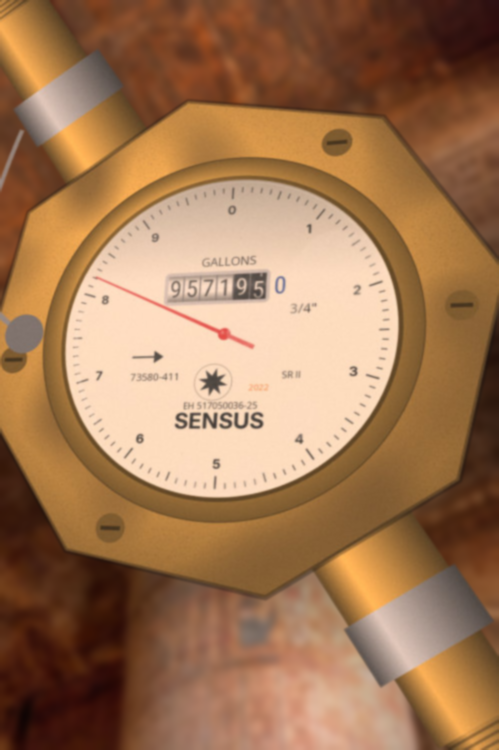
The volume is {"value": 9571948.2, "unit": "gal"}
